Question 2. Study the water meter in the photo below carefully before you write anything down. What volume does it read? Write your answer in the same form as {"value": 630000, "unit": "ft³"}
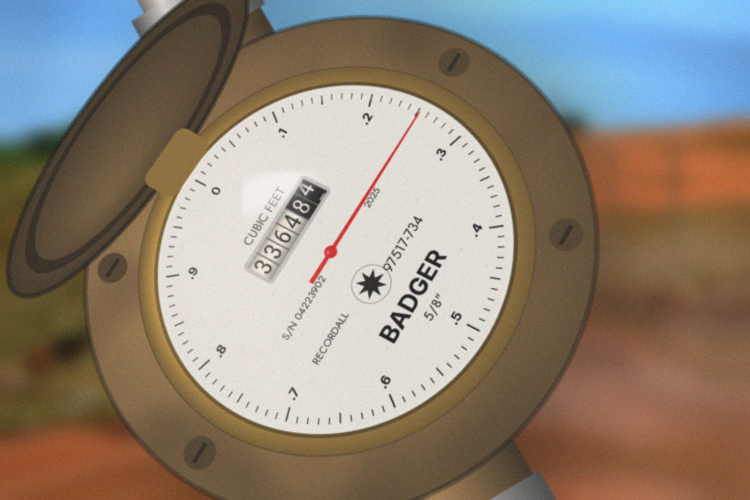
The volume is {"value": 336484.25, "unit": "ft³"}
